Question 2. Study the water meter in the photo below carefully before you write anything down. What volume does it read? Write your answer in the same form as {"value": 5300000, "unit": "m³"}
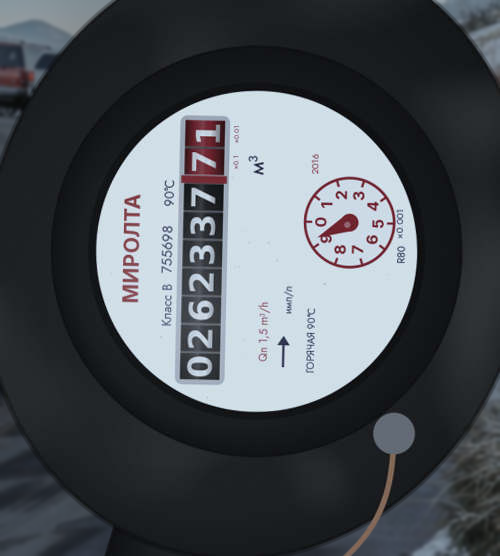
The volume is {"value": 262337.709, "unit": "m³"}
